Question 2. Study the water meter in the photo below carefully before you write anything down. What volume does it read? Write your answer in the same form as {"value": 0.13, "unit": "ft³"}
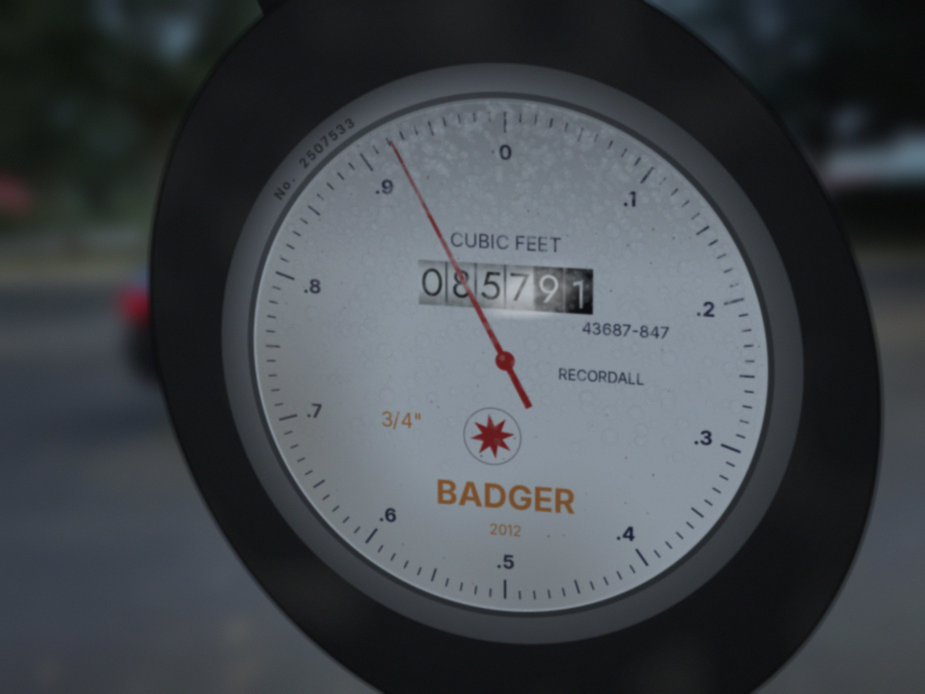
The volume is {"value": 85790.92, "unit": "ft³"}
